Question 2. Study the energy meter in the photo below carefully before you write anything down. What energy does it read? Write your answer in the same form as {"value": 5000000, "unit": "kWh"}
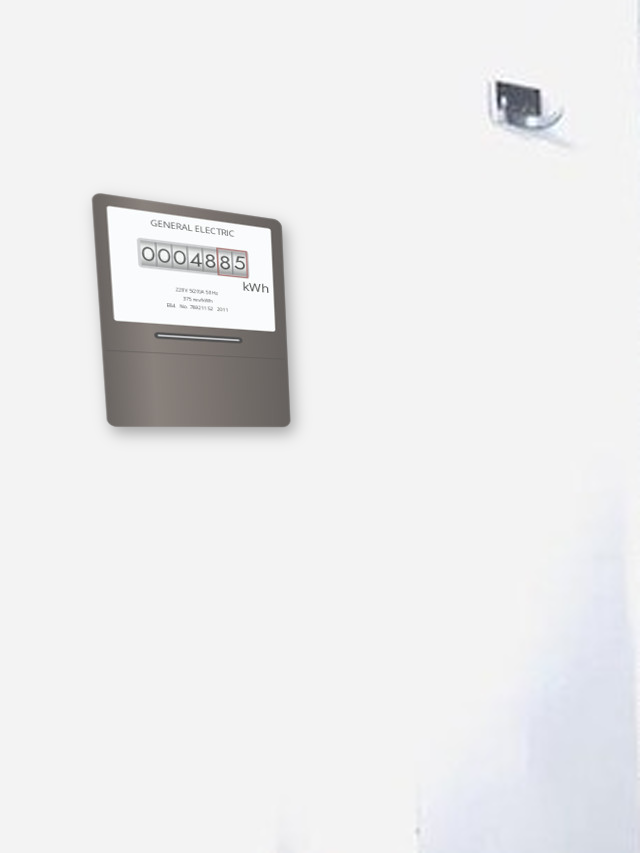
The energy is {"value": 48.85, "unit": "kWh"}
